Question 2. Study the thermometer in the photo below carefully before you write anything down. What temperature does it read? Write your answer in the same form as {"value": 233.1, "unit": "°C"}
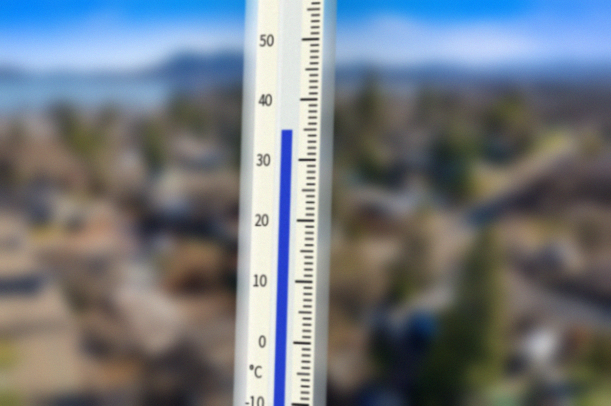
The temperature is {"value": 35, "unit": "°C"}
